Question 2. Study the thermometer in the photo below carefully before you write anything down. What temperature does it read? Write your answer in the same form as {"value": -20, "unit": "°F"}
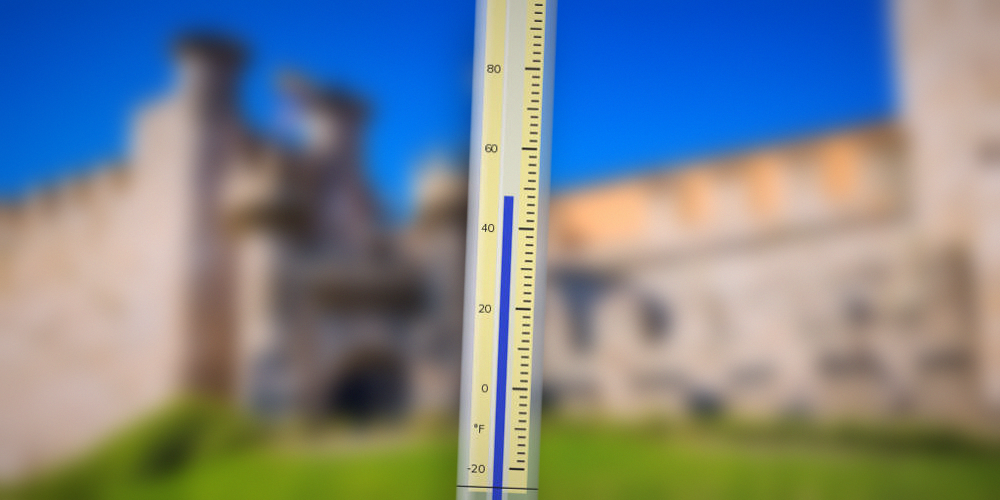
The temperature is {"value": 48, "unit": "°F"}
